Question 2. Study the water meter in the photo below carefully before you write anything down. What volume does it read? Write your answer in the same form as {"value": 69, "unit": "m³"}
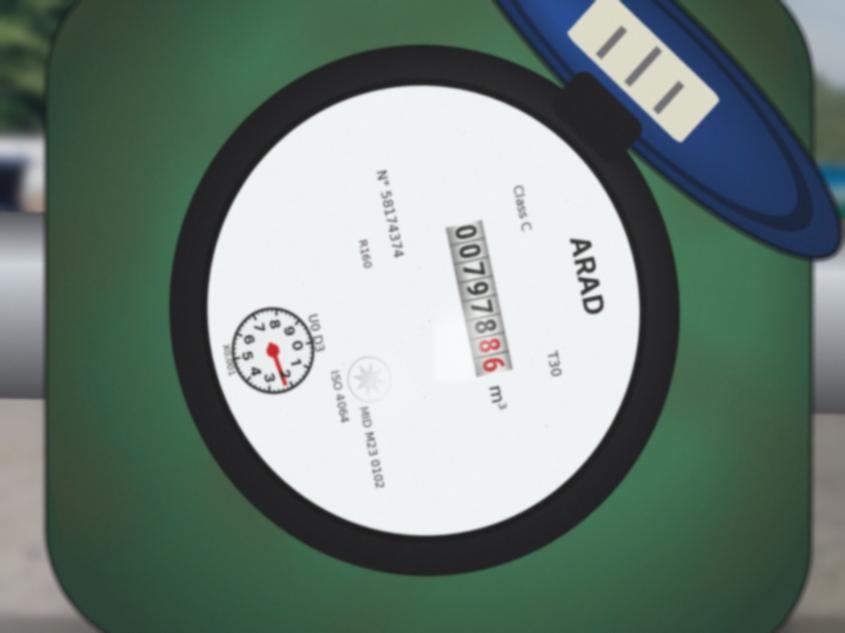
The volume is {"value": 7978.862, "unit": "m³"}
